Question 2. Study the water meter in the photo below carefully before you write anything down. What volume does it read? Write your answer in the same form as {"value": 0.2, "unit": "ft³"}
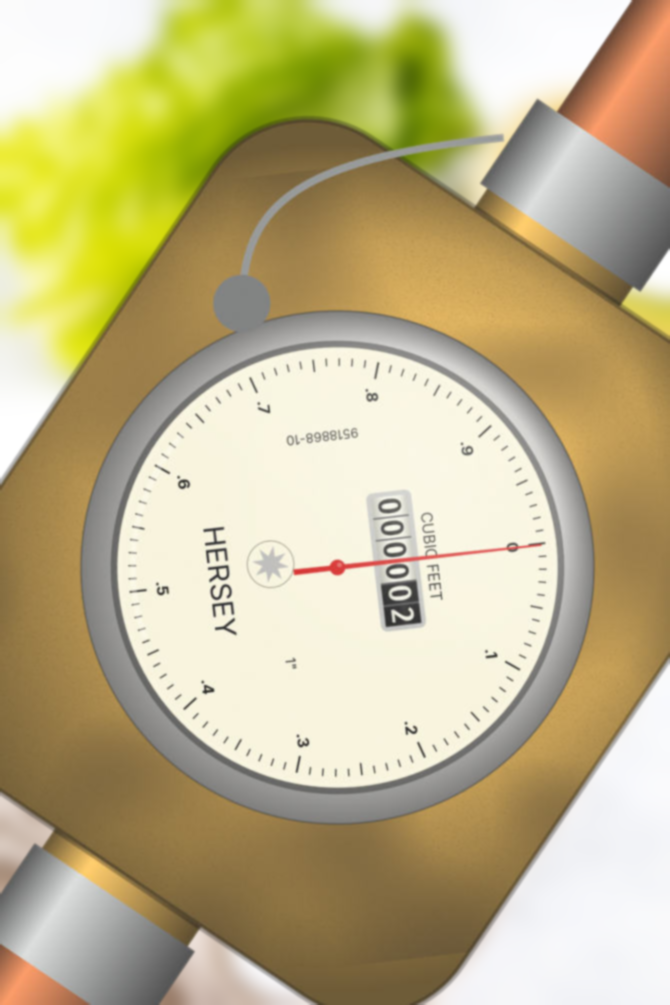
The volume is {"value": 2.00, "unit": "ft³"}
